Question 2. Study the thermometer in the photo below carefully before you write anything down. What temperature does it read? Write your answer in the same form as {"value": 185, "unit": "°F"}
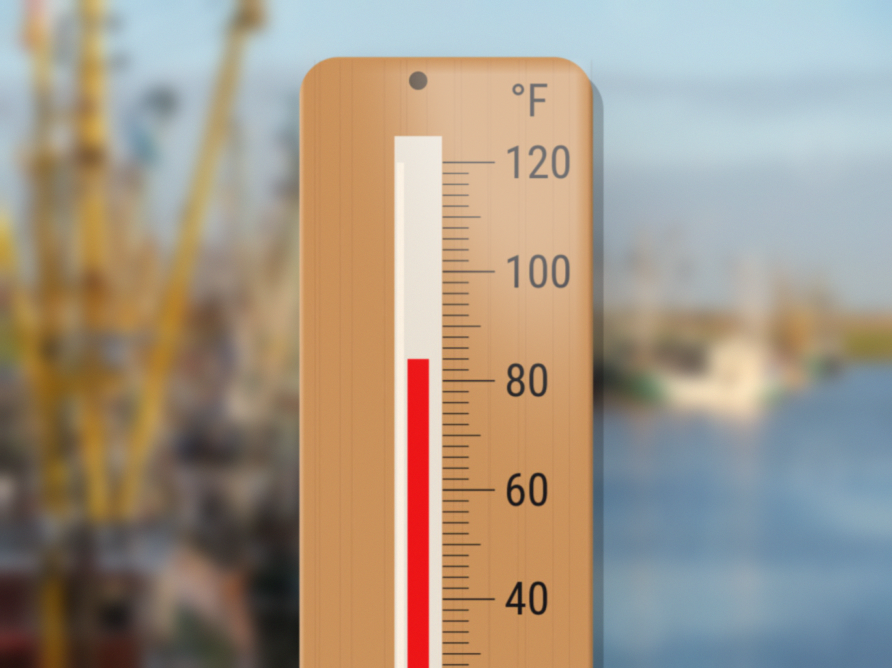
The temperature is {"value": 84, "unit": "°F"}
